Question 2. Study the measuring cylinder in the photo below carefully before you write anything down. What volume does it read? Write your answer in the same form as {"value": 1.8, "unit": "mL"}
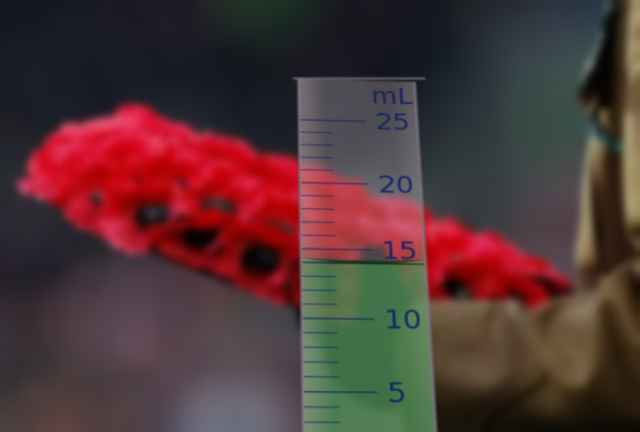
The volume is {"value": 14, "unit": "mL"}
